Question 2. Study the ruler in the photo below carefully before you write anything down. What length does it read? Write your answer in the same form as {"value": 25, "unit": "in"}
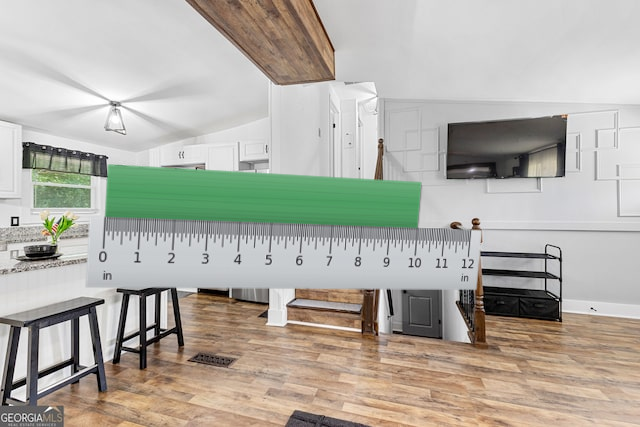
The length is {"value": 10, "unit": "in"}
